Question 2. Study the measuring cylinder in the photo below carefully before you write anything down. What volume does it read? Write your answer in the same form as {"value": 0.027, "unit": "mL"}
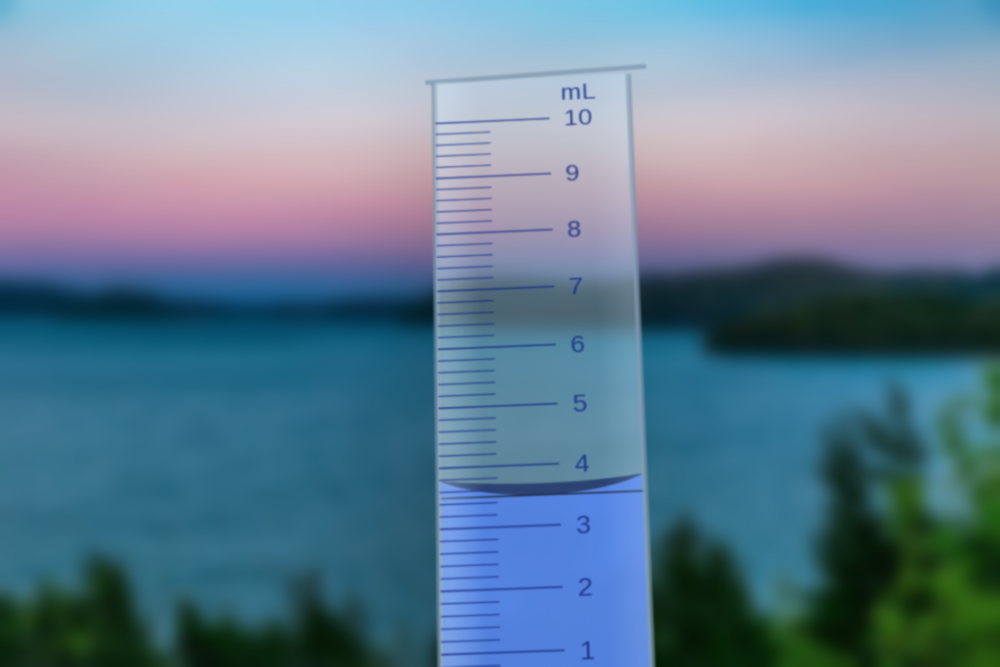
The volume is {"value": 3.5, "unit": "mL"}
